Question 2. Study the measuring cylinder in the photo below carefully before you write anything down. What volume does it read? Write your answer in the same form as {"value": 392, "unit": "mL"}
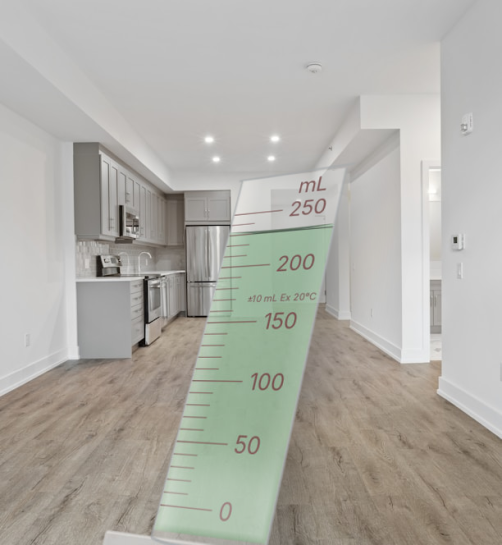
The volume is {"value": 230, "unit": "mL"}
